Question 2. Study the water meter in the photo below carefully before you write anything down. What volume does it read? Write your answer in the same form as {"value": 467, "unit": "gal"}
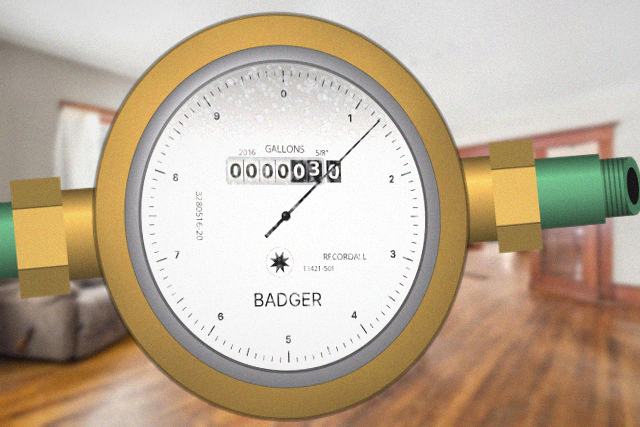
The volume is {"value": 31.3, "unit": "gal"}
